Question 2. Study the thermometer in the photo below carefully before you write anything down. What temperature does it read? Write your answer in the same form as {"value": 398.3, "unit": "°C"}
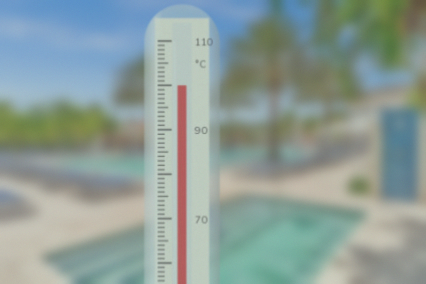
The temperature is {"value": 100, "unit": "°C"}
